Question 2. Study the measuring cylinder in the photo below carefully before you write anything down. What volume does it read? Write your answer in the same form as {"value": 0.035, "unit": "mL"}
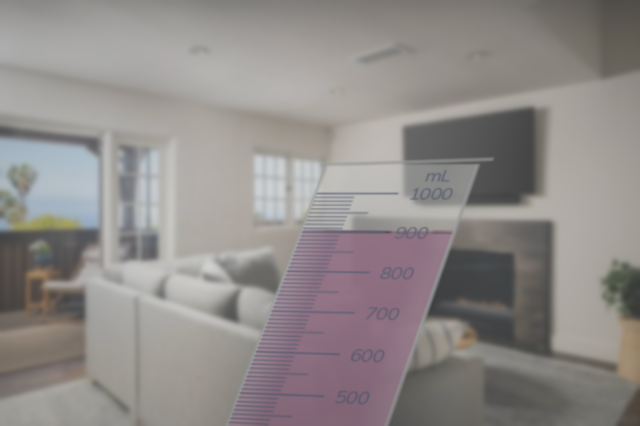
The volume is {"value": 900, "unit": "mL"}
